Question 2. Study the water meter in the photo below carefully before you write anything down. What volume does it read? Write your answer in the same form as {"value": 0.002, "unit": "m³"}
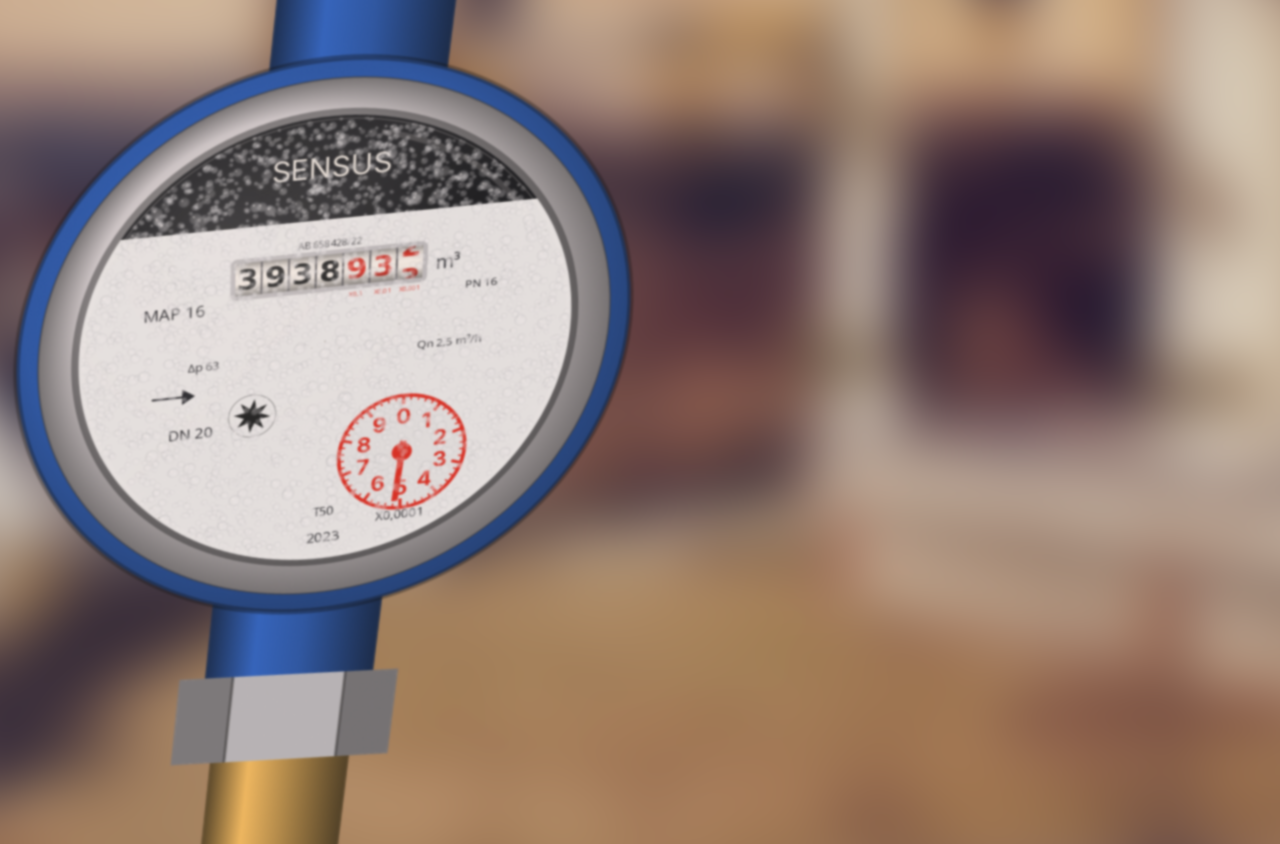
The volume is {"value": 3938.9325, "unit": "m³"}
